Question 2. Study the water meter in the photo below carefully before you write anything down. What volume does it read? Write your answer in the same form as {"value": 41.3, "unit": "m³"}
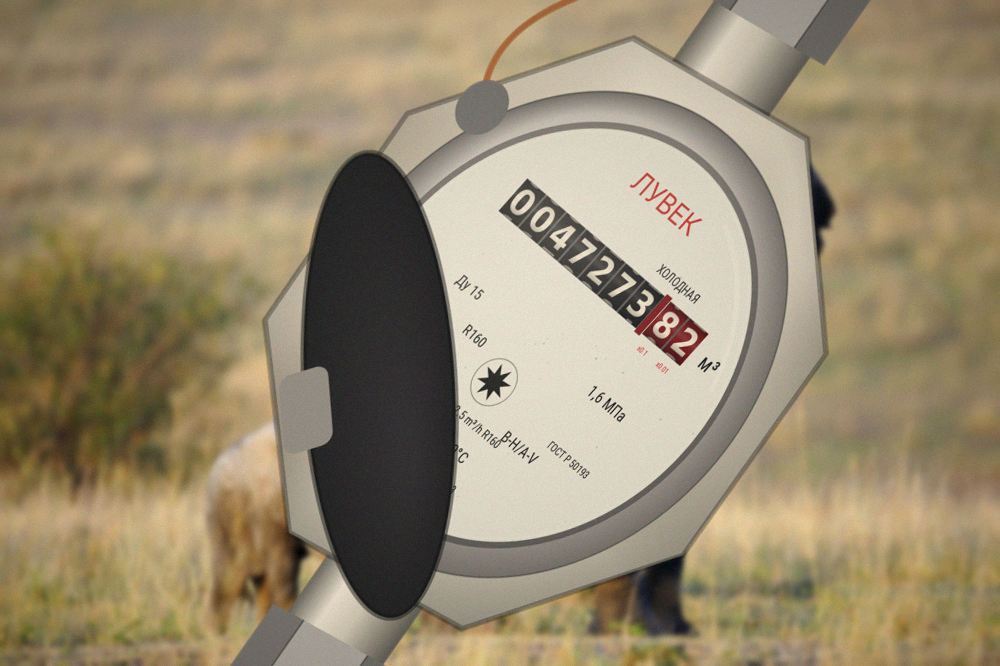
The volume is {"value": 47273.82, "unit": "m³"}
